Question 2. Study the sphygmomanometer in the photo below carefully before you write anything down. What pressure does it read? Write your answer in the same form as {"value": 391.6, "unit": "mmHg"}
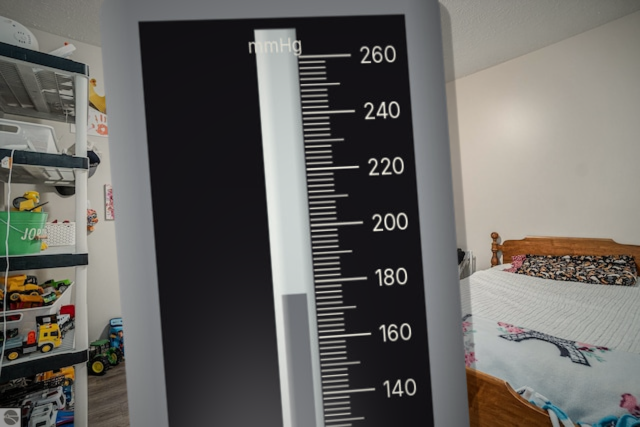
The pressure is {"value": 176, "unit": "mmHg"}
